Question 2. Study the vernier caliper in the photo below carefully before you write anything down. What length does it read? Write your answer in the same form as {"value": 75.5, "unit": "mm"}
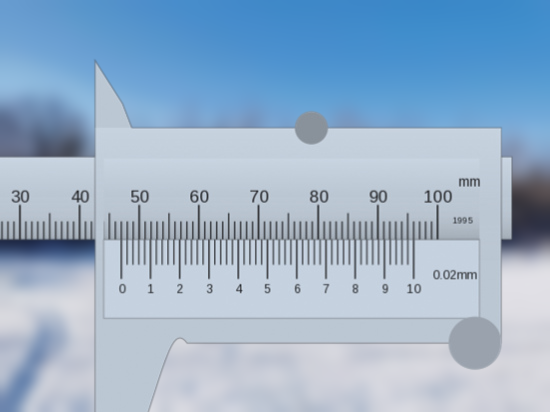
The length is {"value": 47.0, "unit": "mm"}
